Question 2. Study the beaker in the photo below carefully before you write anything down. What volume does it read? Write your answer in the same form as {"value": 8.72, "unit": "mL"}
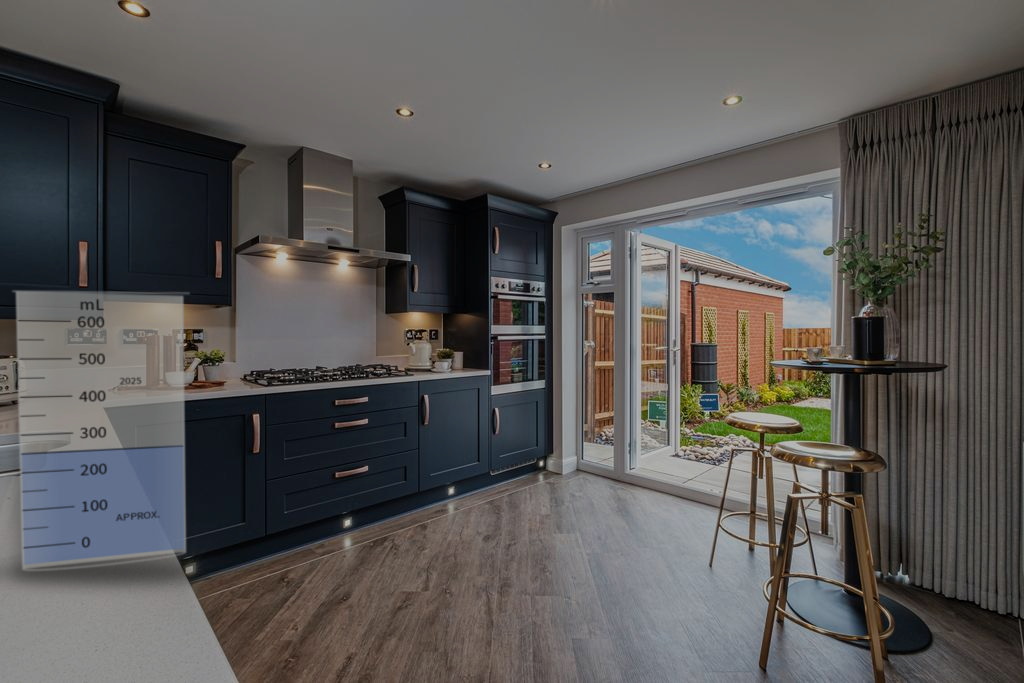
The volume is {"value": 250, "unit": "mL"}
